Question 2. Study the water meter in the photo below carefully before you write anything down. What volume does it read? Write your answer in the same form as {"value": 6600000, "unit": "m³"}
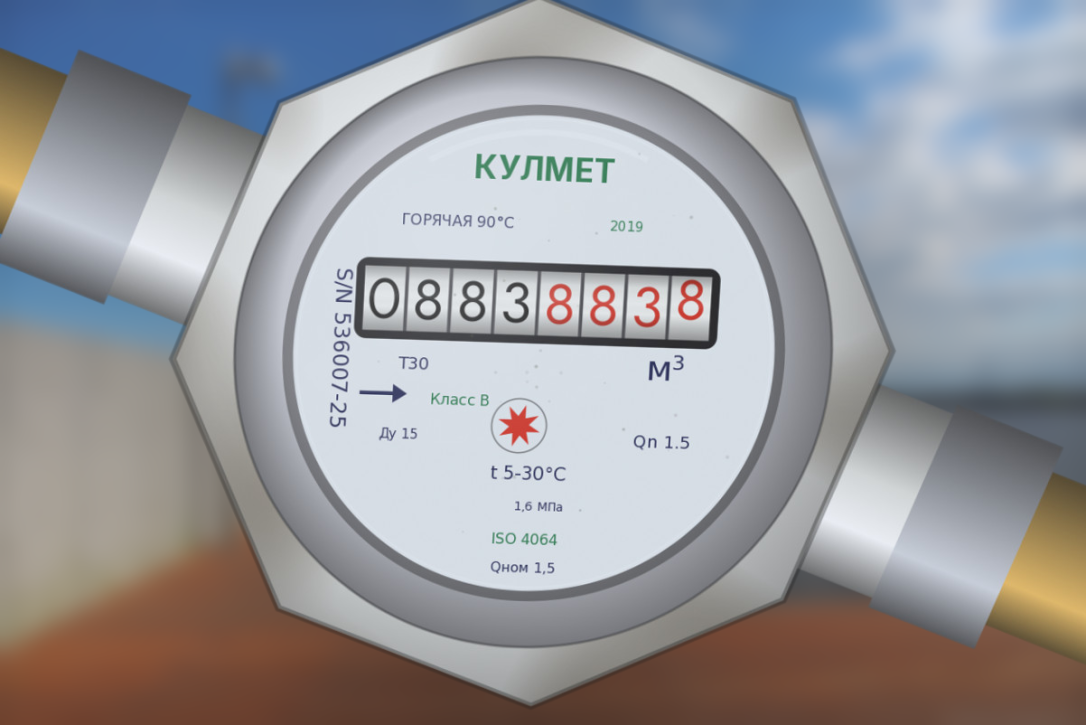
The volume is {"value": 883.8838, "unit": "m³"}
